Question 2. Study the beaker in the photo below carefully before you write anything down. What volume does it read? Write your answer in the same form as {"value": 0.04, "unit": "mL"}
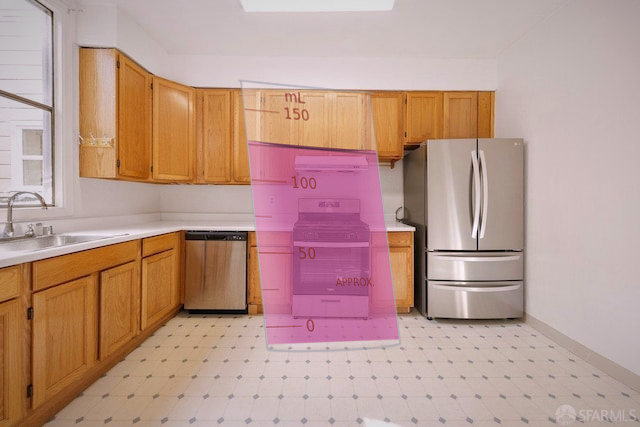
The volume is {"value": 125, "unit": "mL"}
